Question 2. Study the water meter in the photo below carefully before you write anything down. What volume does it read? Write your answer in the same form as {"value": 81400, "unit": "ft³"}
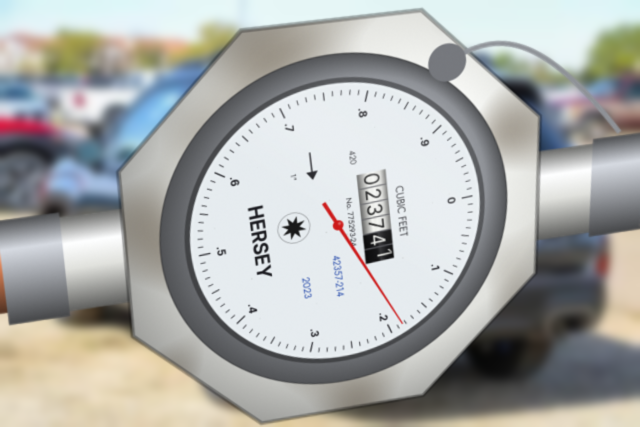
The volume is {"value": 23741.18, "unit": "ft³"}
